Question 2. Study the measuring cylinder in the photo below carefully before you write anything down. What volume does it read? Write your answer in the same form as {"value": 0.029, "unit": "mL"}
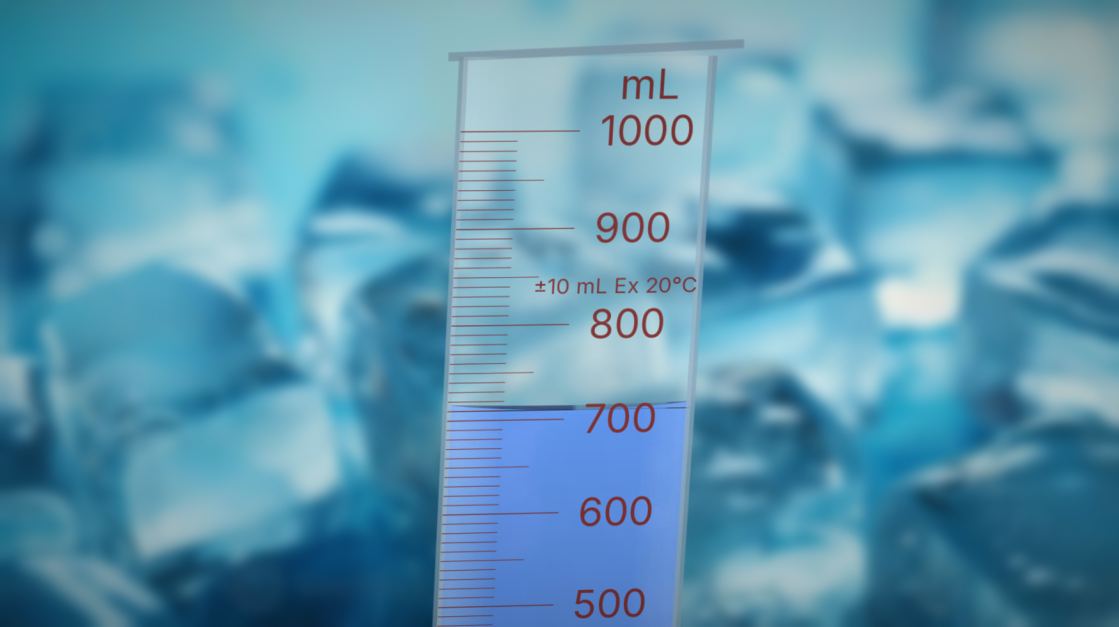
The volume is {"value": 710, "unit": "mL"}
